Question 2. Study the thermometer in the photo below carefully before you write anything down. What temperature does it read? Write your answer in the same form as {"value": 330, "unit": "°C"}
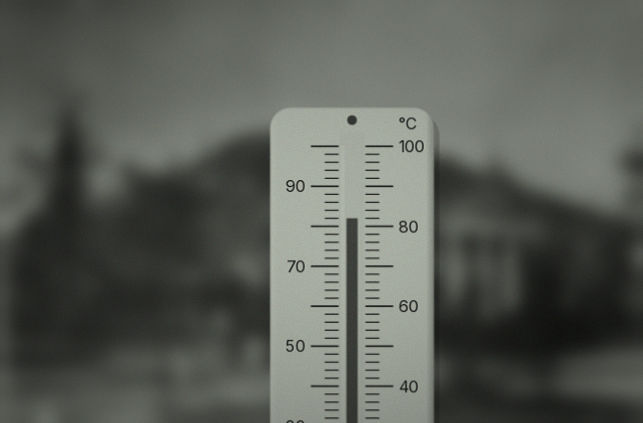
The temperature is {"value": 82, "unit": "°C"}
